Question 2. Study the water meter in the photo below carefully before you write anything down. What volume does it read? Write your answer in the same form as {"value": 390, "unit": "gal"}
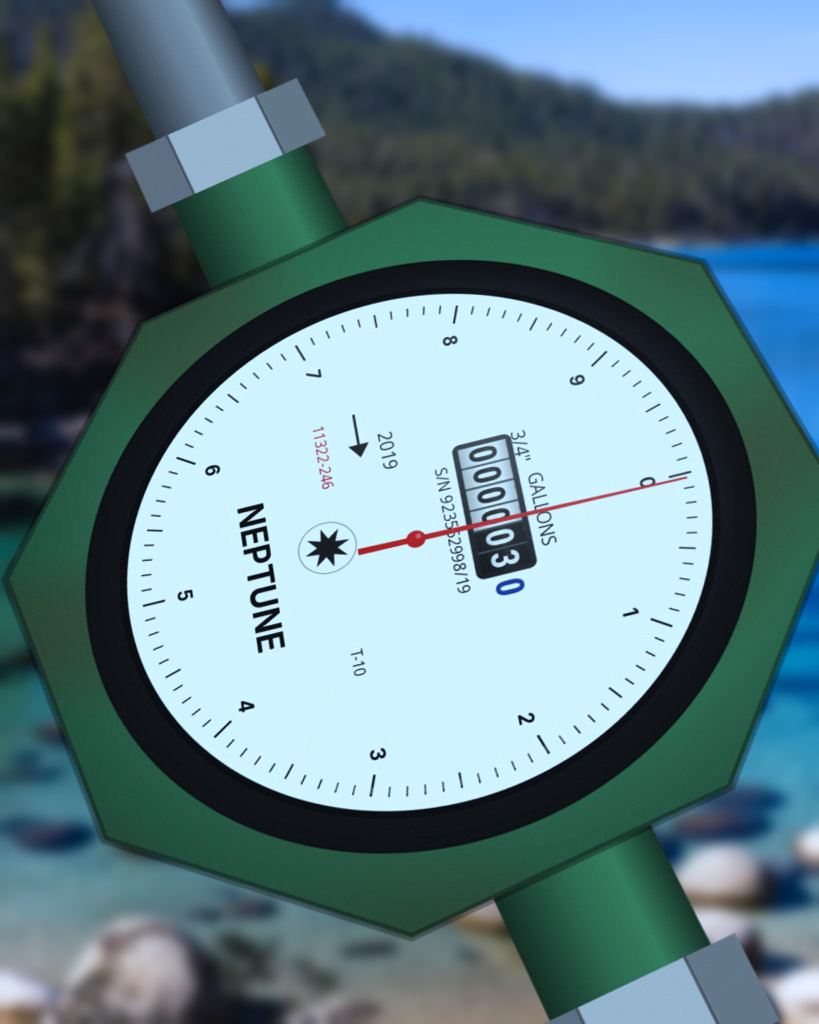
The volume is {"value": 30.0, "unit": "gal"}
